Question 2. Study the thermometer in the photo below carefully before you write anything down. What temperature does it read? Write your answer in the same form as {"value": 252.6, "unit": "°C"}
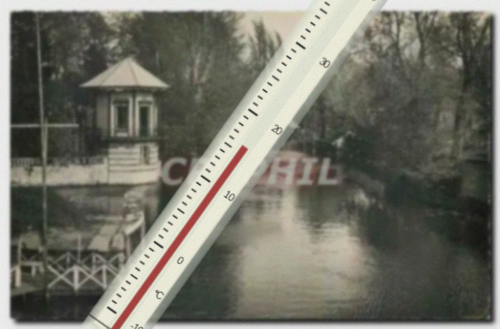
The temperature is {"value": 16, "unit": "°C"}
